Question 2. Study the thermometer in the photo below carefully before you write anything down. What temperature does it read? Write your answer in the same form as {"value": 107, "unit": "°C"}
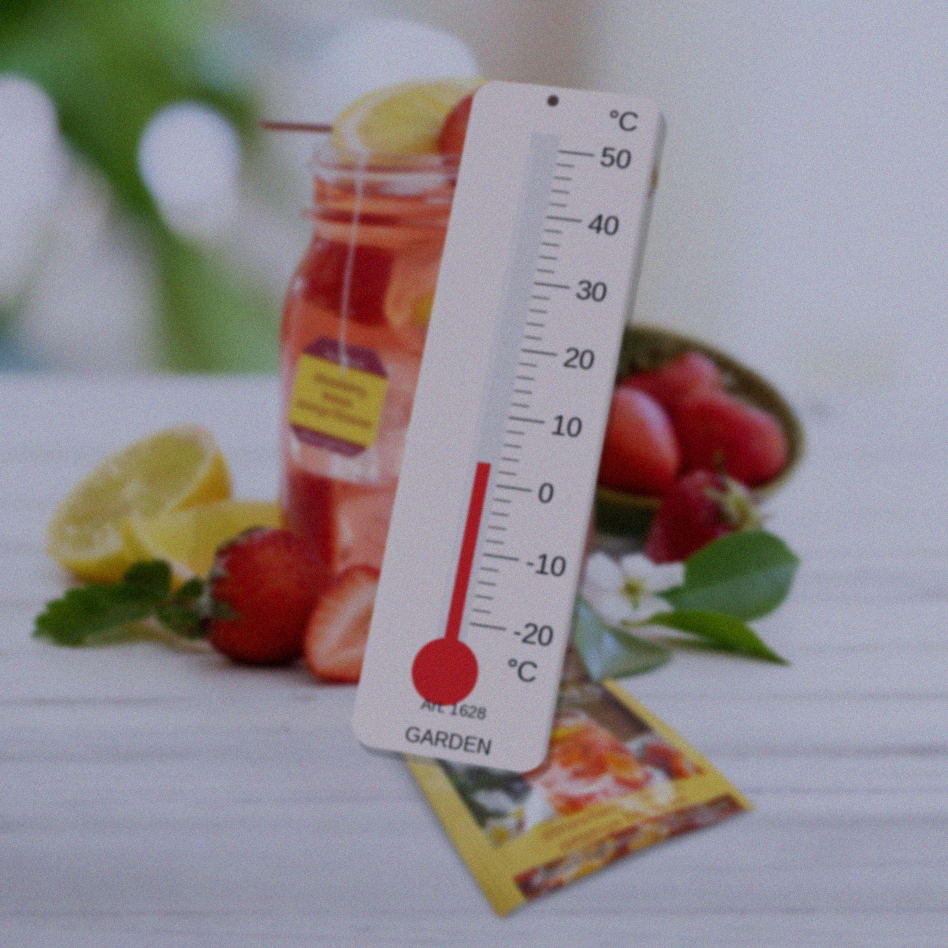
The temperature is {"value": 3, "unit": "°C"}
